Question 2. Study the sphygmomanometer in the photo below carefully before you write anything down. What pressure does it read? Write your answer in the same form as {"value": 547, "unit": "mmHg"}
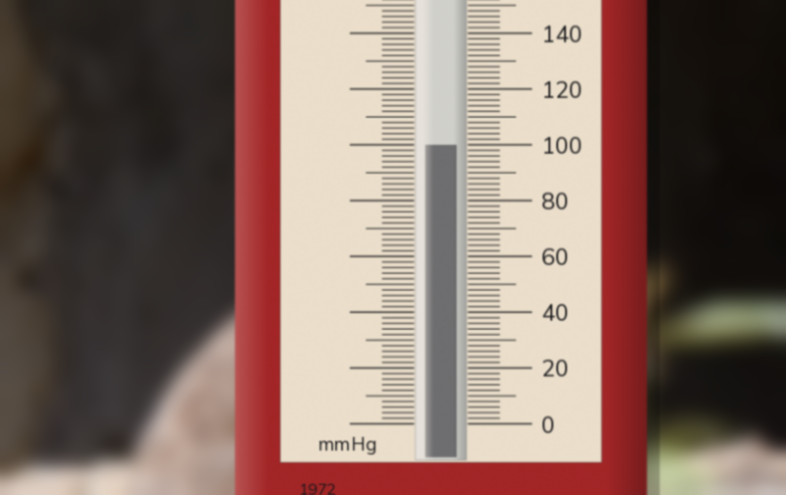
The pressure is {"value": 100, "unit": "mmHg"}
